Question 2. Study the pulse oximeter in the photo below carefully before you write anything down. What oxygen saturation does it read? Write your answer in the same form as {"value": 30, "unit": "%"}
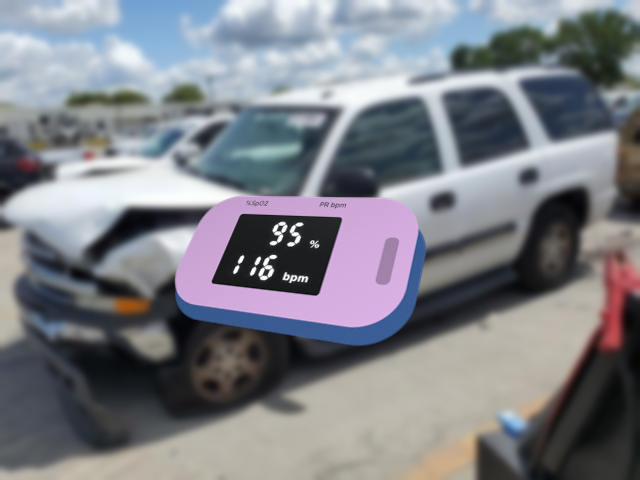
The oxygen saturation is {"value": 95, "unit": "%"}
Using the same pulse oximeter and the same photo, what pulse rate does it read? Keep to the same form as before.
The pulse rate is {"value": 116, "unit": "bpm"}
